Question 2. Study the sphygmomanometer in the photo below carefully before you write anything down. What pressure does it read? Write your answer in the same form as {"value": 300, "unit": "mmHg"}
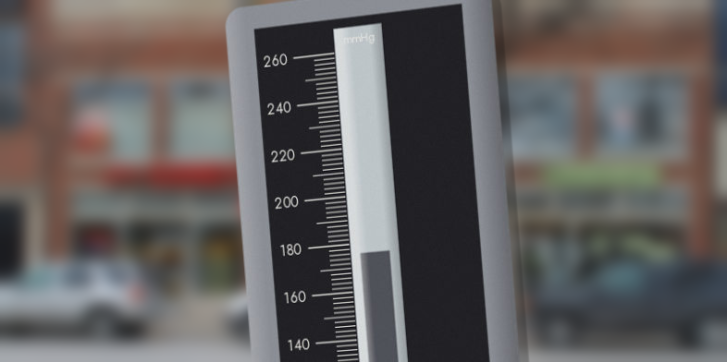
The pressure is {"value": 176, "unit": "mmHg"}
